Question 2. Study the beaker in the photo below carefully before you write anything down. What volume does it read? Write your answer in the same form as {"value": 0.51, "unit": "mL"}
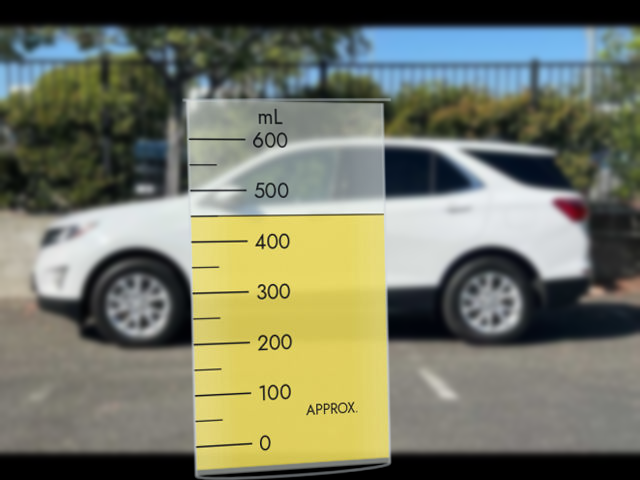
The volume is {"value": 450, "unit": "mL"}
